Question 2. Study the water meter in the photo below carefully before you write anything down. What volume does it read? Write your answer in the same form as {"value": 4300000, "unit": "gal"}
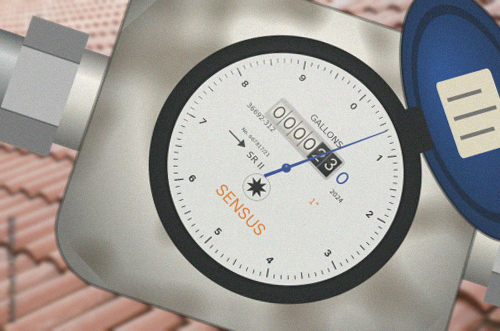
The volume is {"value": 230.6, "unit": "gal"}
